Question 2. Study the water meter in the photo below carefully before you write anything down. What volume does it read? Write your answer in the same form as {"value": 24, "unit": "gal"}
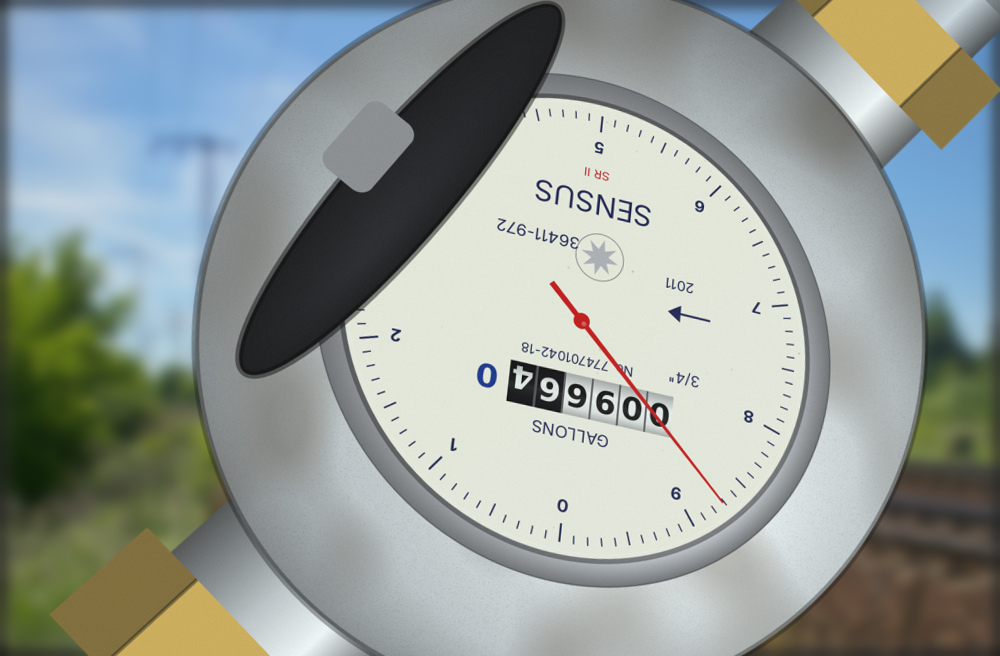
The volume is {"value": 96638.7, "unit": "gal"}
